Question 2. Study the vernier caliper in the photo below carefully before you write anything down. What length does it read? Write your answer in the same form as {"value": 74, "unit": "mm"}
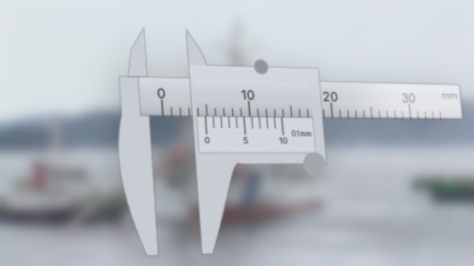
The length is {"value": 4.8, "unit": "mm"}
